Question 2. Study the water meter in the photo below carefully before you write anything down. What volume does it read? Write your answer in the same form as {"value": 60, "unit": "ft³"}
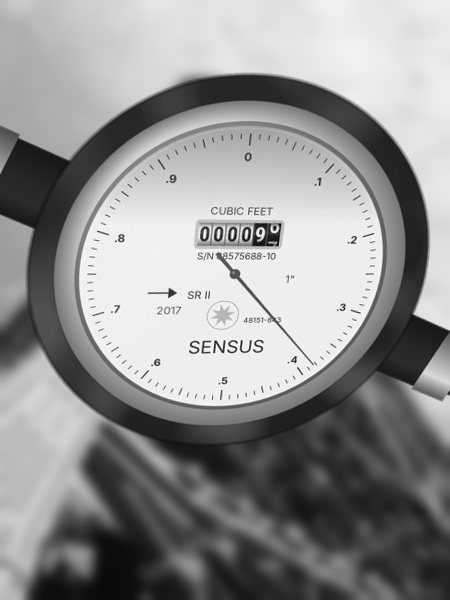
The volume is {"value": 96.38, "unit": "ft³"}
